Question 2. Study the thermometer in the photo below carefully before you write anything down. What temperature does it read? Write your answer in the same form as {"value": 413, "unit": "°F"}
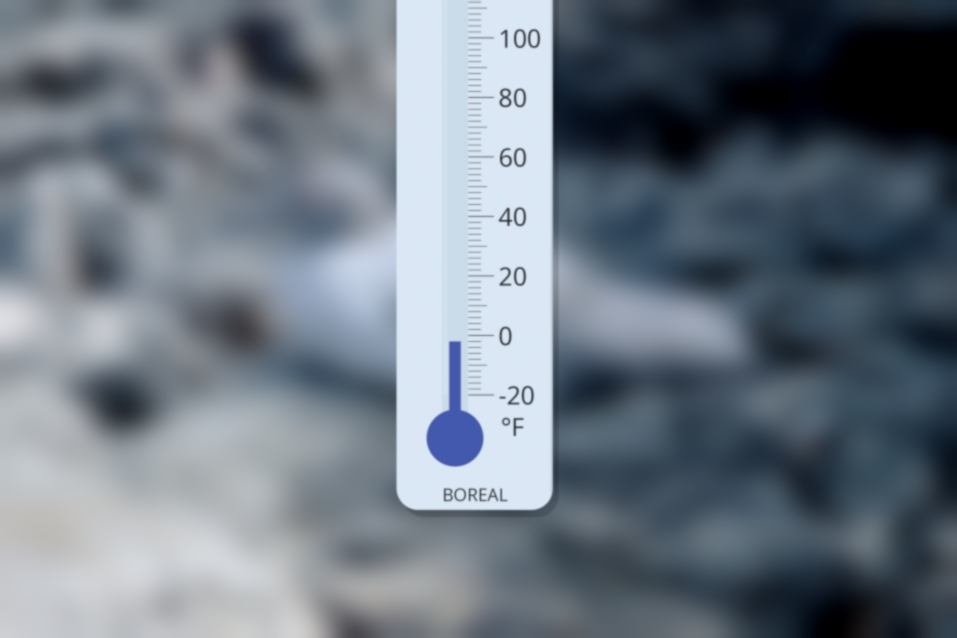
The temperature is {"value": -2, "unit": "°F"}
